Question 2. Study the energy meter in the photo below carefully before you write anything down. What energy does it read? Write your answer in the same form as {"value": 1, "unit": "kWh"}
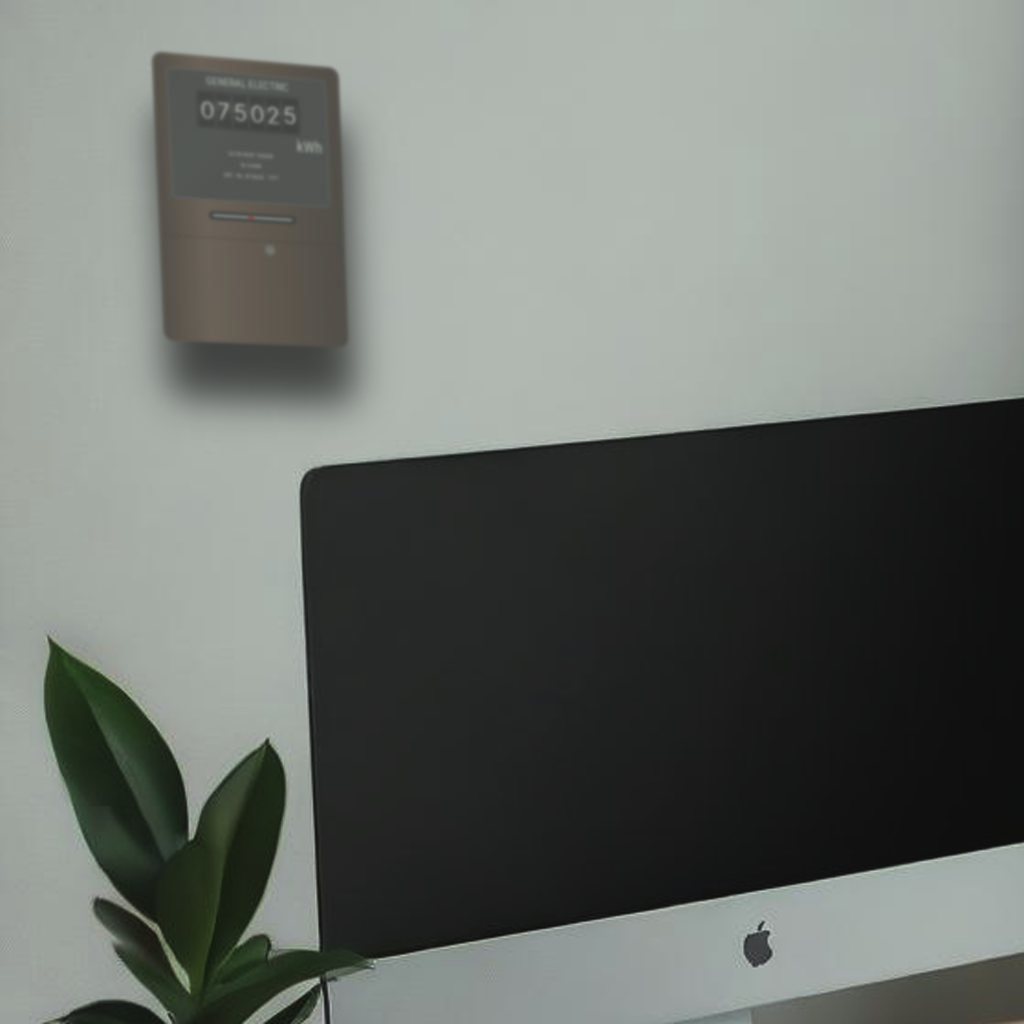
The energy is {"value": 75025, "unit": "kWh"}
